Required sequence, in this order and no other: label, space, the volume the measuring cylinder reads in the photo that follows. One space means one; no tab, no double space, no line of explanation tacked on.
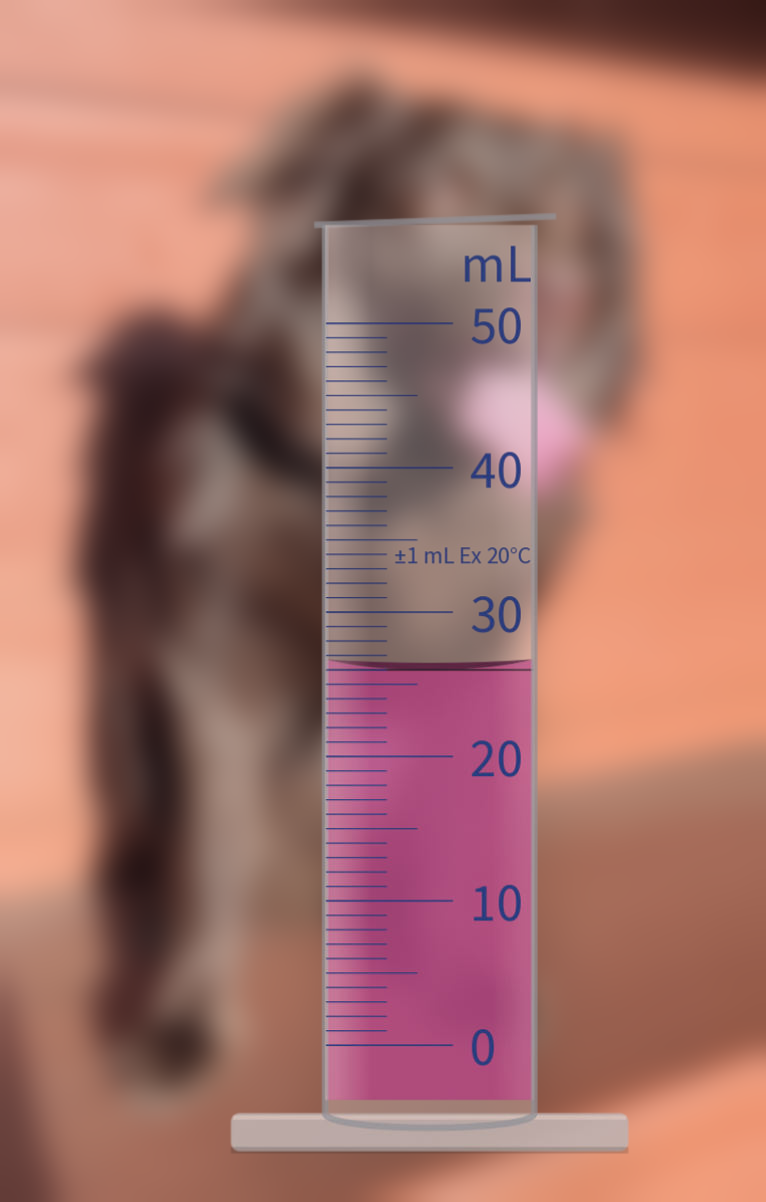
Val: 26 mL
